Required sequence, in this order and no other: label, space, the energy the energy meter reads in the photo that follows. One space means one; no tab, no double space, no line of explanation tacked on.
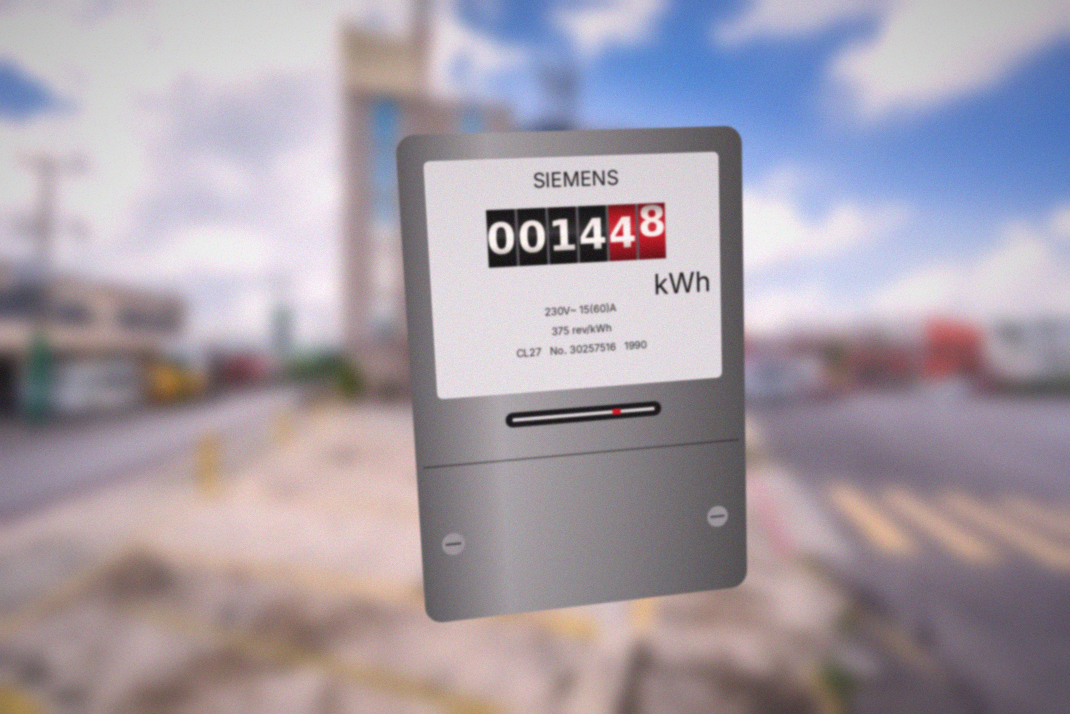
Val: 14.48 kWh
